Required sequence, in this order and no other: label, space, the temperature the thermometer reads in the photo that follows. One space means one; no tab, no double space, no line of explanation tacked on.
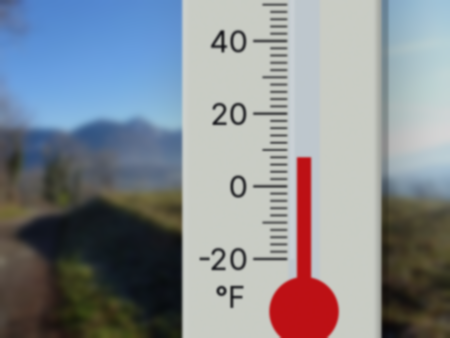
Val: 8 °F
